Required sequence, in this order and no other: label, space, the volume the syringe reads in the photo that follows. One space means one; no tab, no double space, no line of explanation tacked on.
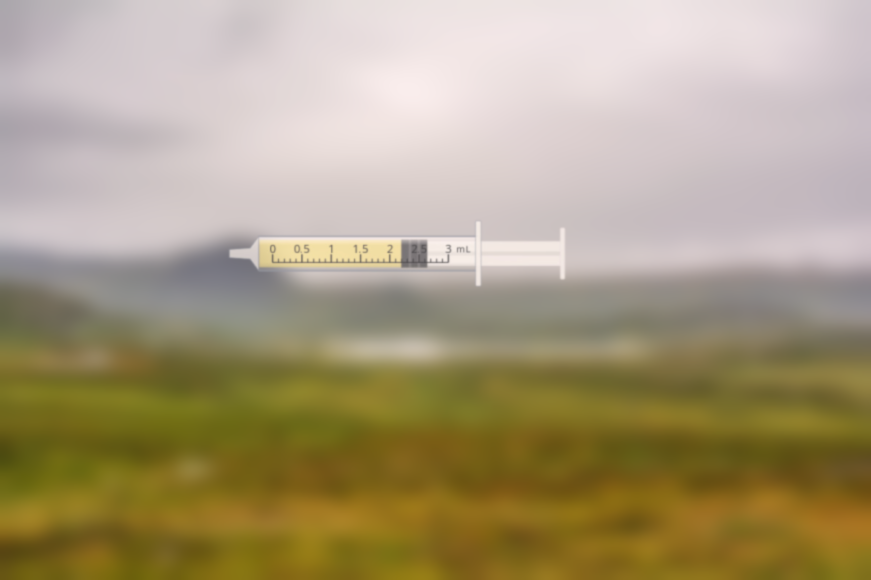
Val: 2.2 mL
